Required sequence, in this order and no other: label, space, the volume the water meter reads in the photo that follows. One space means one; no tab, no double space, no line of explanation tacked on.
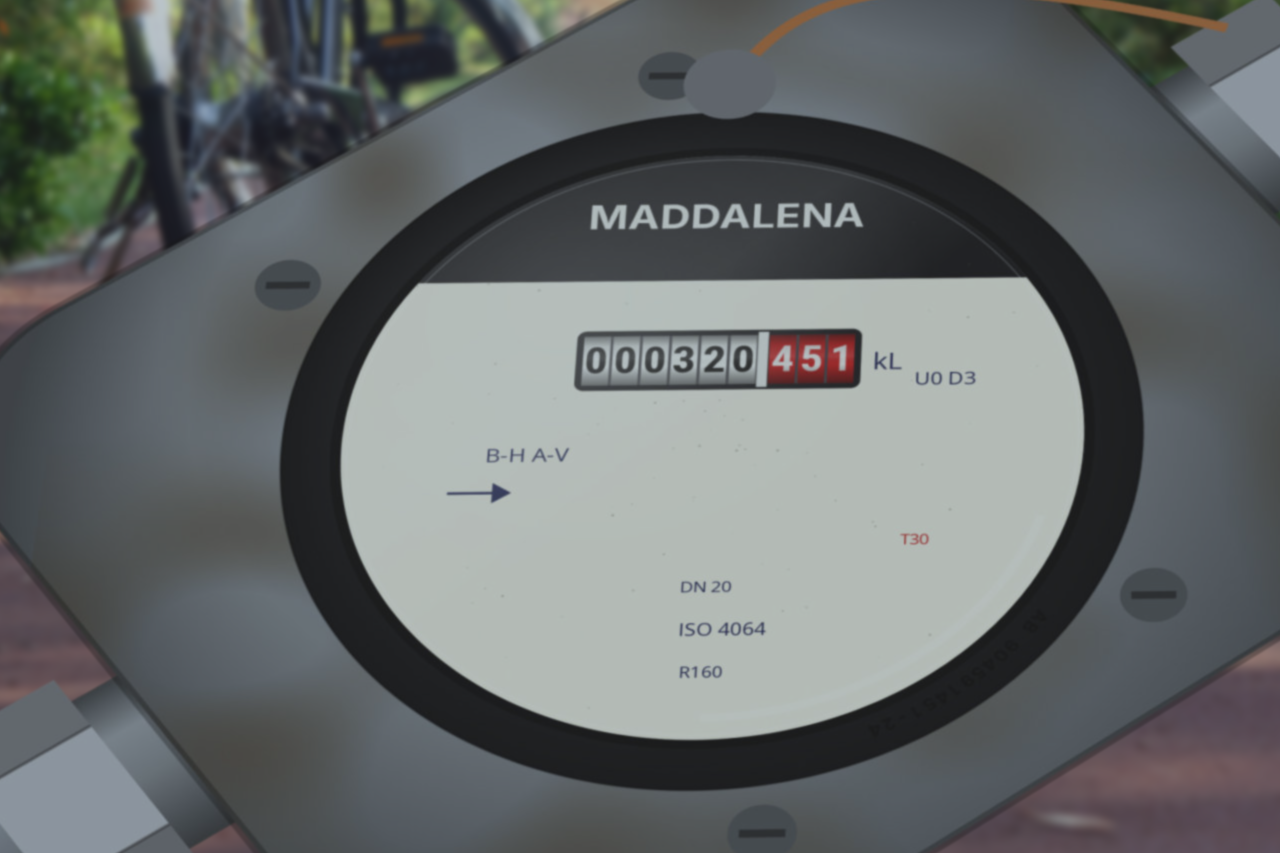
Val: 320.451 kL
